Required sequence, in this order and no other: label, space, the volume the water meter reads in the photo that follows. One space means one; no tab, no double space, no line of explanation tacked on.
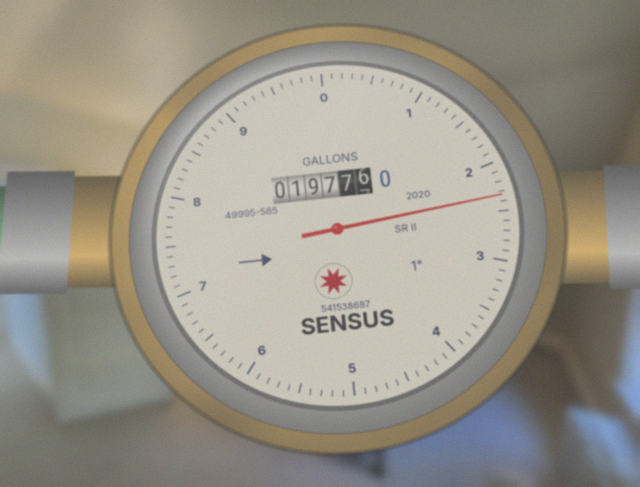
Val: 197762.3 gal
